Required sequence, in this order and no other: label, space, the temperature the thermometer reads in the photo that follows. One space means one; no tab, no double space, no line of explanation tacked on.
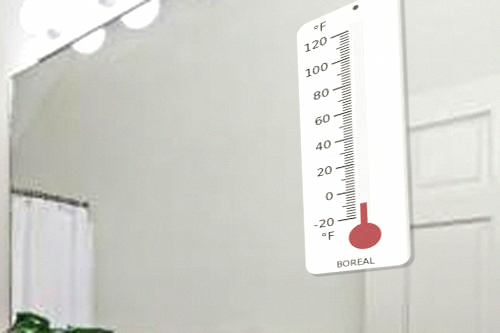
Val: -10 °F
